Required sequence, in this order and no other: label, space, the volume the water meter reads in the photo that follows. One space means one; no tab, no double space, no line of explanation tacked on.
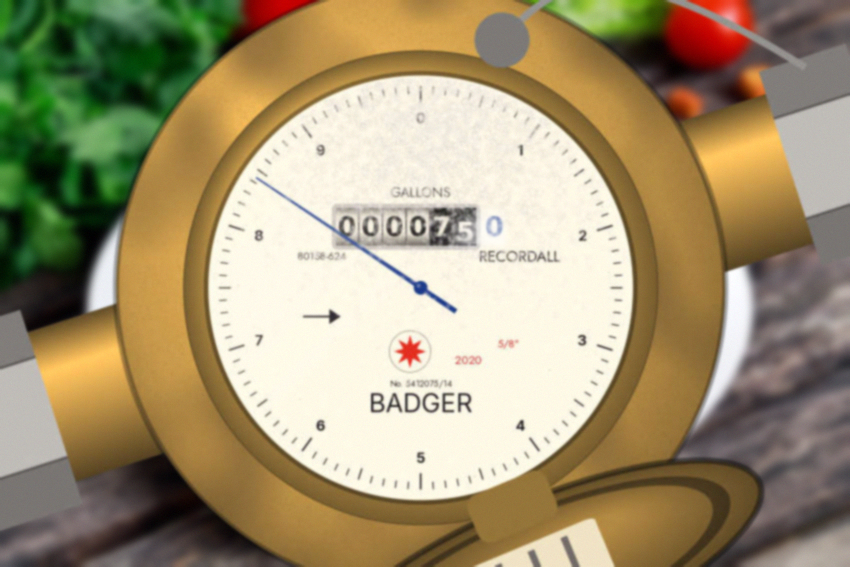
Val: 748.4 gal
